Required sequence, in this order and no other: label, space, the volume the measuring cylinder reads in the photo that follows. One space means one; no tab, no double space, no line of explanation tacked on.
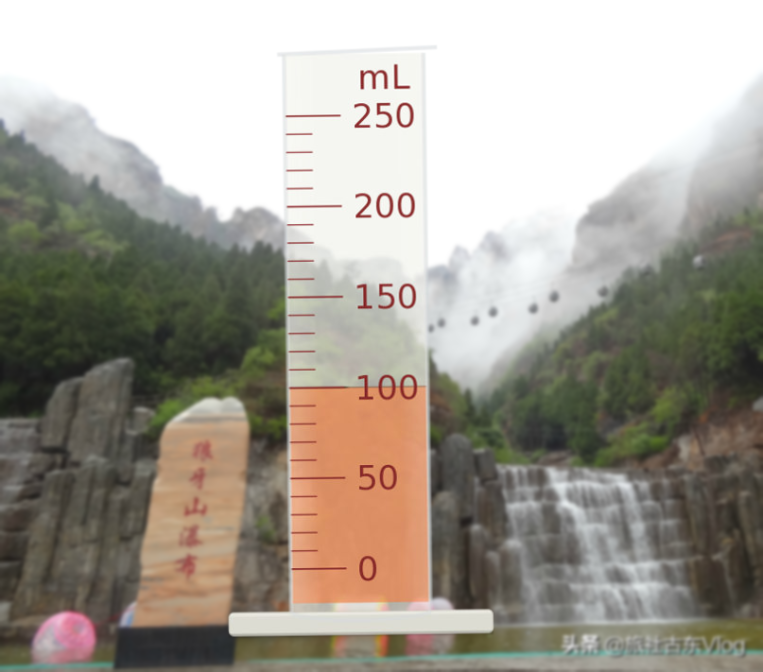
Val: 100 mL
